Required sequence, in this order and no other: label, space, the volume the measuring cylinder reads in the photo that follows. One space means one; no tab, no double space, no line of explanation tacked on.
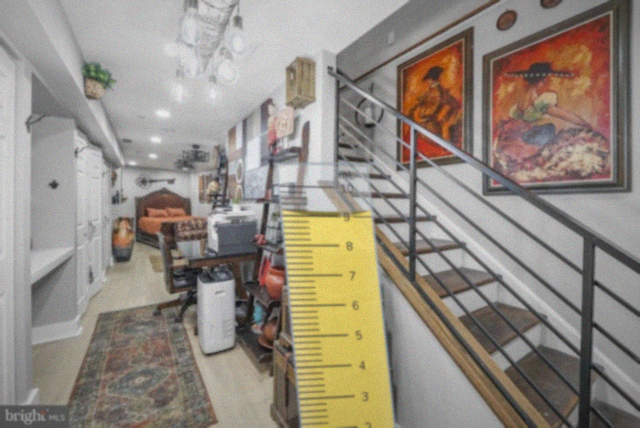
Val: 9 mL
